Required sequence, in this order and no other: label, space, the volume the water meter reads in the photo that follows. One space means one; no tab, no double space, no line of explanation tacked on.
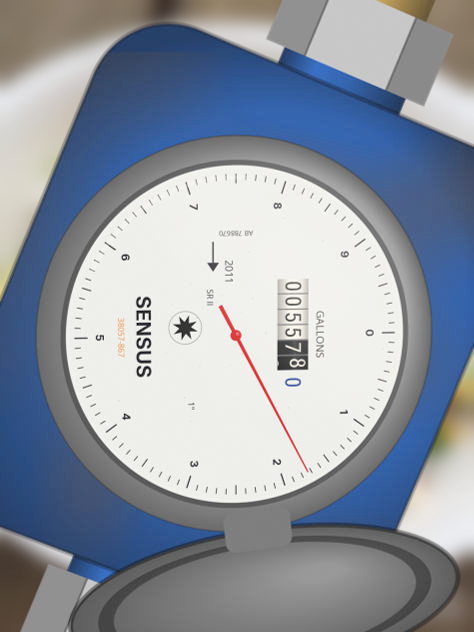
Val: 55781.7 gal
